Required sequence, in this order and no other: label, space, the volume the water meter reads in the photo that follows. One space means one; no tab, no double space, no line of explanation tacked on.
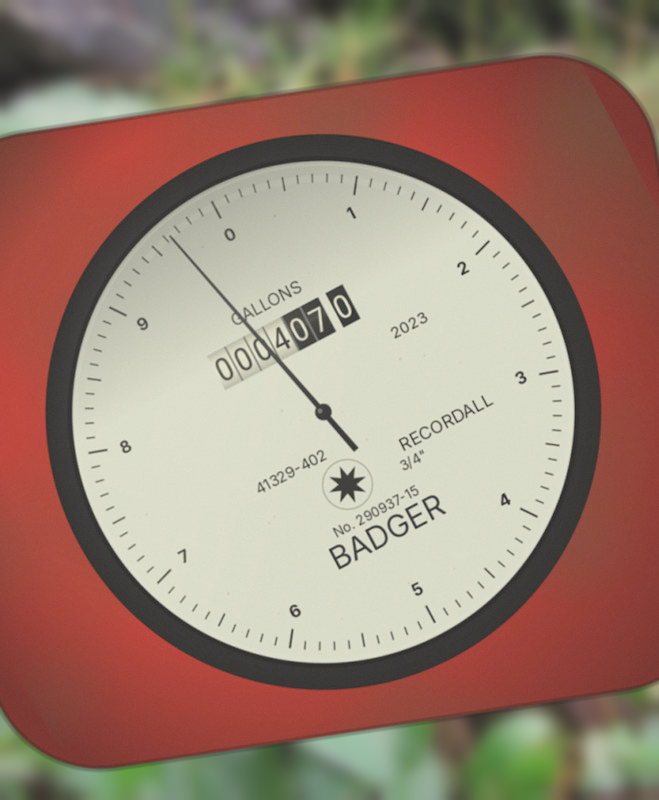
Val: 4069.6 gal
